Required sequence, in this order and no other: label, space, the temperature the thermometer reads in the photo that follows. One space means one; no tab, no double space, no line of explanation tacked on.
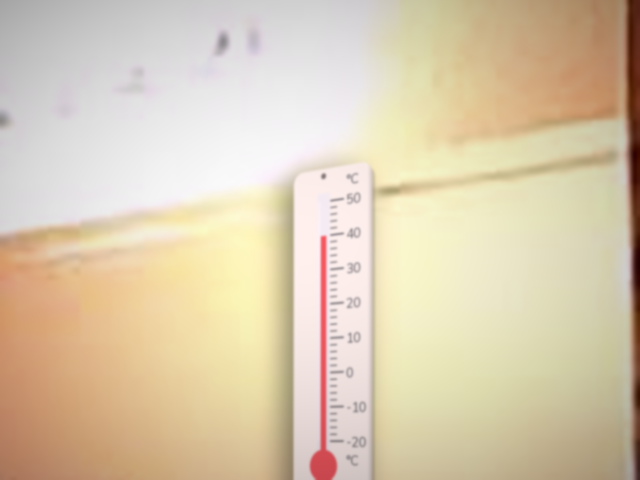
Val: 40 °C
